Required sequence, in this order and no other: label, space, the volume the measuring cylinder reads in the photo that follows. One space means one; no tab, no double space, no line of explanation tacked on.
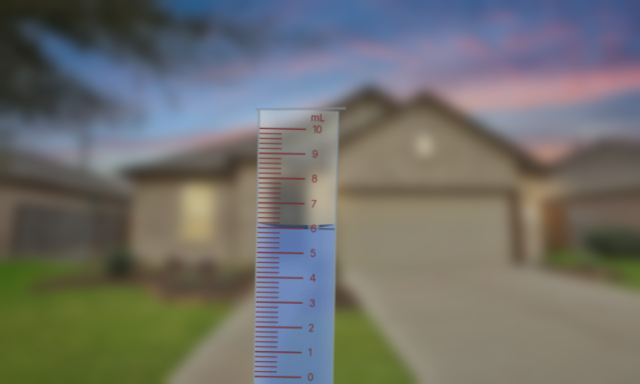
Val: 6 mL
